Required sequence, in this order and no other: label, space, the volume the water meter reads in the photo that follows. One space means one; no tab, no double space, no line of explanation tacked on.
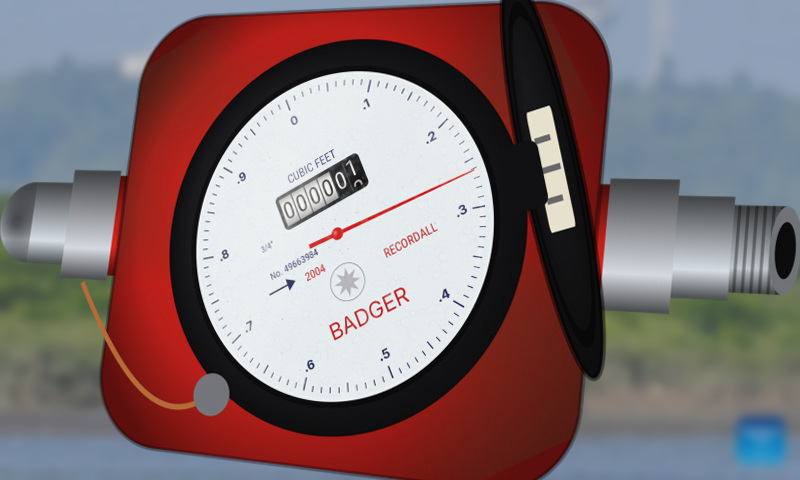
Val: 1.26 ft³
